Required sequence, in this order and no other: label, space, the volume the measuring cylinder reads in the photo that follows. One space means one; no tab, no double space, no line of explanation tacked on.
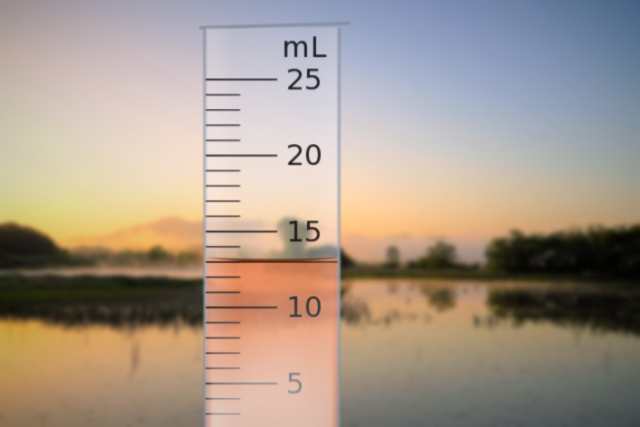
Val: 13 mL
